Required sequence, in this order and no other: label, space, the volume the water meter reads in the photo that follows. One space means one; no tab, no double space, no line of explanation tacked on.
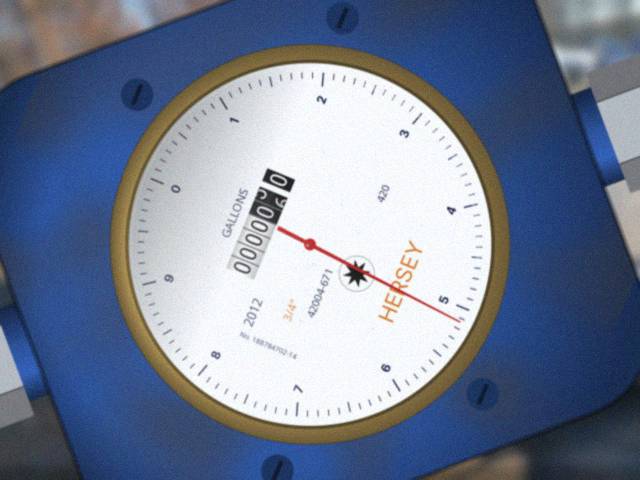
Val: 55.1 gal
